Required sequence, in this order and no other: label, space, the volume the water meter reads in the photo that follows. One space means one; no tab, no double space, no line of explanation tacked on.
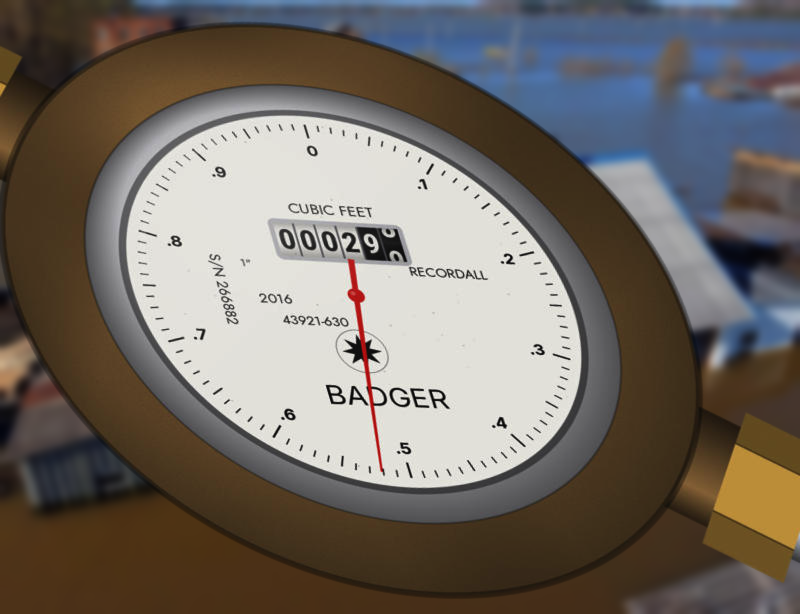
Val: 298.52 ft³
